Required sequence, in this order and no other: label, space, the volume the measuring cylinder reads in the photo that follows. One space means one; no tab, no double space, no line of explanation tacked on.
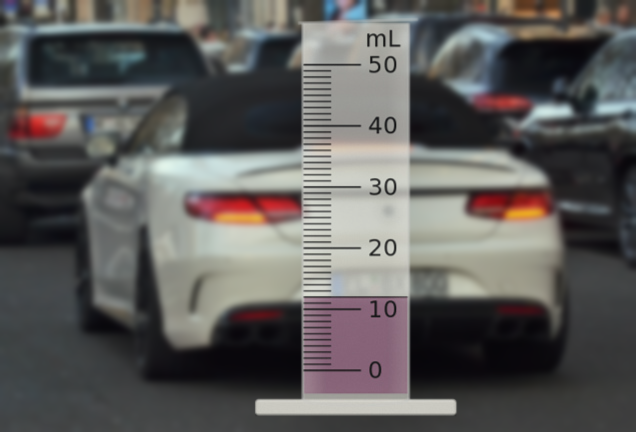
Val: 12 mL
